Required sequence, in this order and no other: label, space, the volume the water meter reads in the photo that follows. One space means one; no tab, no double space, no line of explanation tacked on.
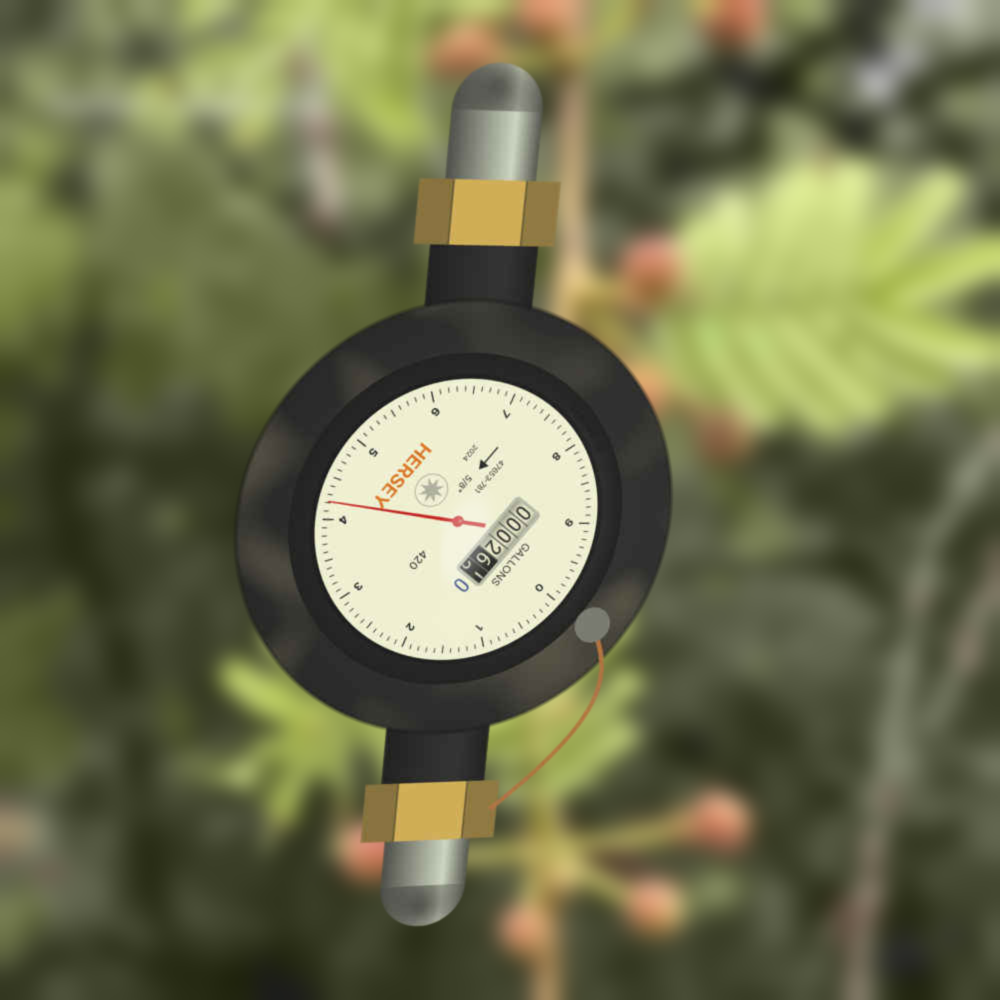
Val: 2614.2 gal
